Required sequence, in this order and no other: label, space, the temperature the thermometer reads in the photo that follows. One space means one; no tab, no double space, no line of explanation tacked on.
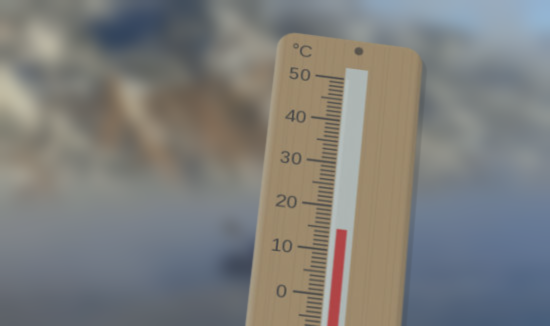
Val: 15 °C
